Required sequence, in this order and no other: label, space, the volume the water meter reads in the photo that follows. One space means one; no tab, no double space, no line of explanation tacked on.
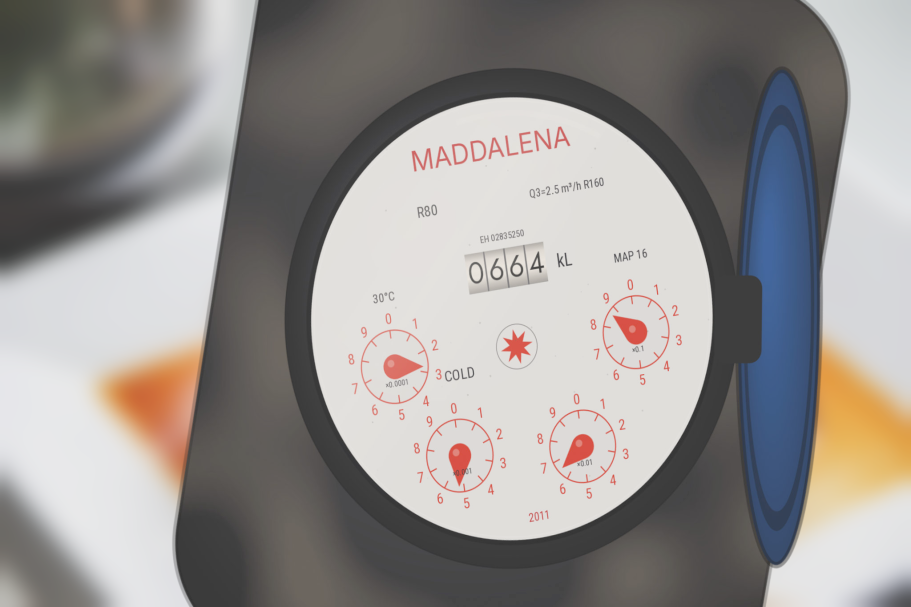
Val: 664.8652 kL
